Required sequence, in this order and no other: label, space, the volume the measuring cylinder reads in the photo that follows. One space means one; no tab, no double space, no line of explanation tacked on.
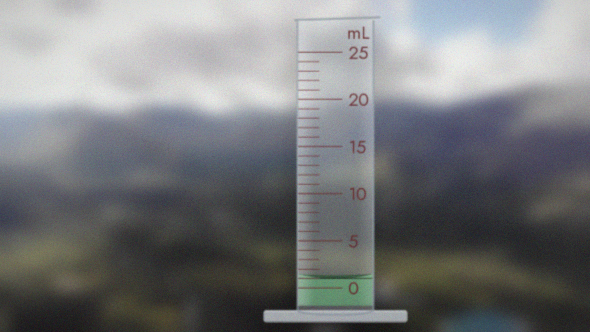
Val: 1 mL
